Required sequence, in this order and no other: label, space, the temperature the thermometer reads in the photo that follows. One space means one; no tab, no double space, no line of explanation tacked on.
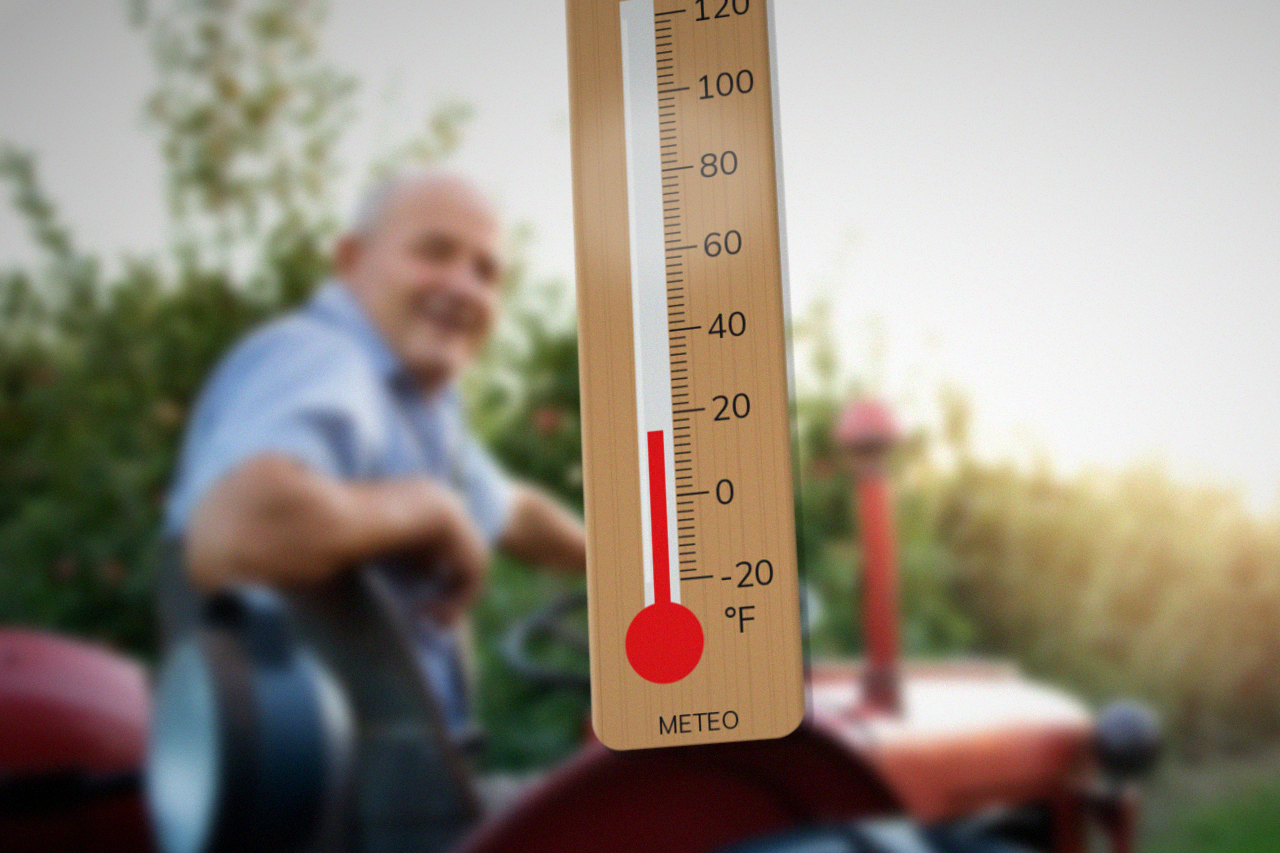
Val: 16 °F
